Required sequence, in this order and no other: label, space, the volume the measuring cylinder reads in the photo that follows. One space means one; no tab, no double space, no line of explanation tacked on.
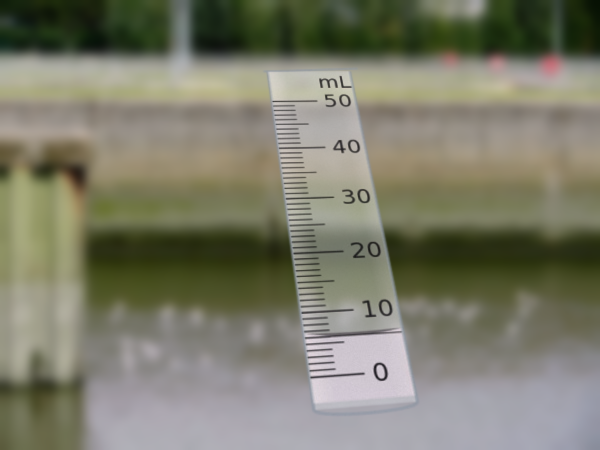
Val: 6 mL
